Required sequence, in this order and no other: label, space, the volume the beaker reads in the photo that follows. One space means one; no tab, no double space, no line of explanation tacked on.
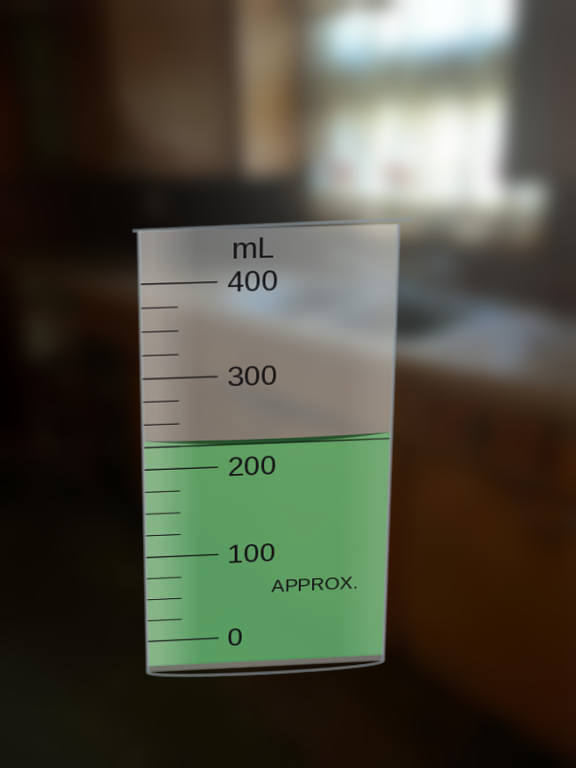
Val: 225 mL
